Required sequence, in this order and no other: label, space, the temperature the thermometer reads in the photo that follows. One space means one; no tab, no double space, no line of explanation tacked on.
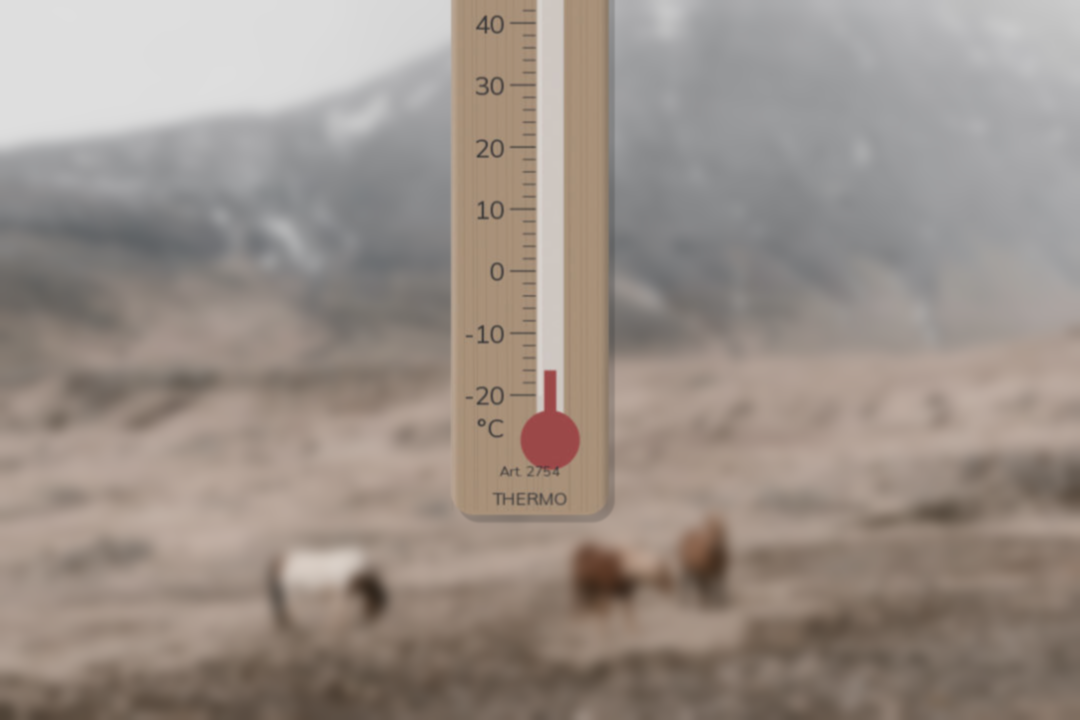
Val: -16 °C
